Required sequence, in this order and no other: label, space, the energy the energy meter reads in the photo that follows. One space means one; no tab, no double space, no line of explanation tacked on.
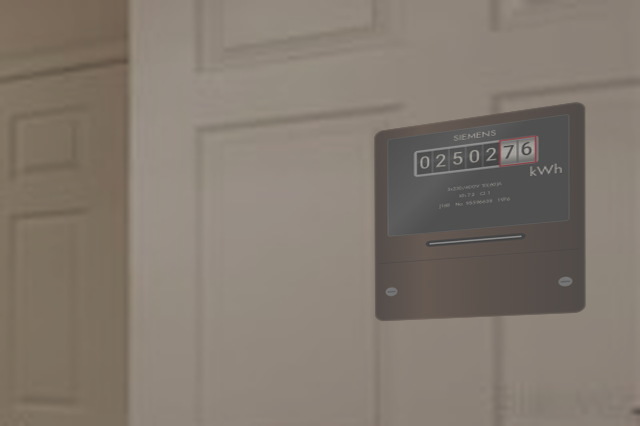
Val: 2502.76 kWh
